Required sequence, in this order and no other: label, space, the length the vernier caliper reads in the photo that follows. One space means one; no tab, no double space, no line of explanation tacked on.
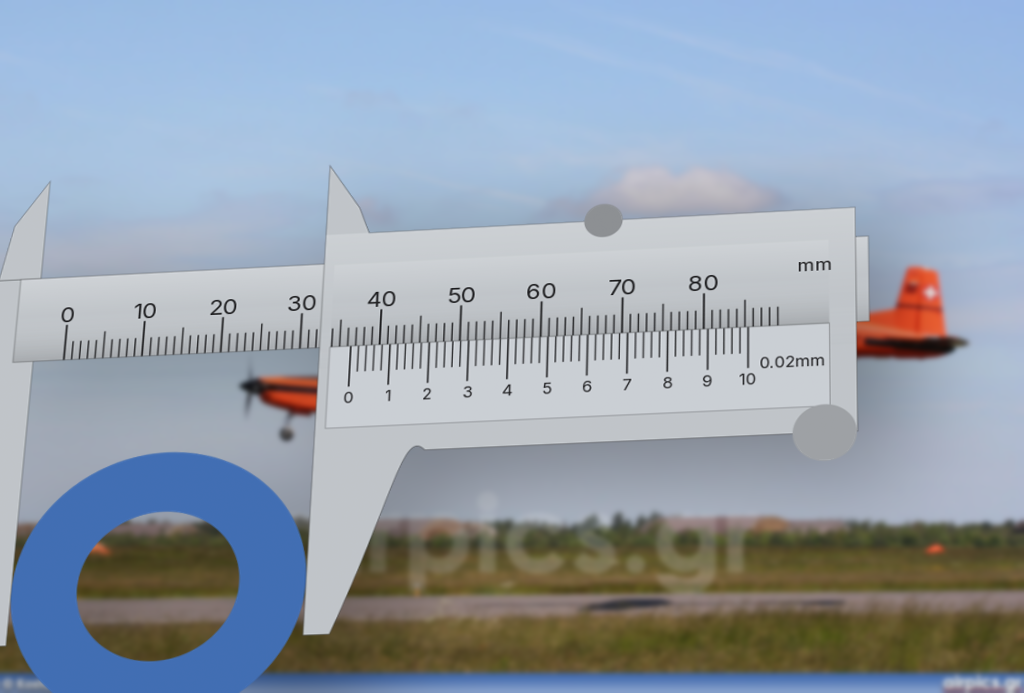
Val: 36.4 mm
